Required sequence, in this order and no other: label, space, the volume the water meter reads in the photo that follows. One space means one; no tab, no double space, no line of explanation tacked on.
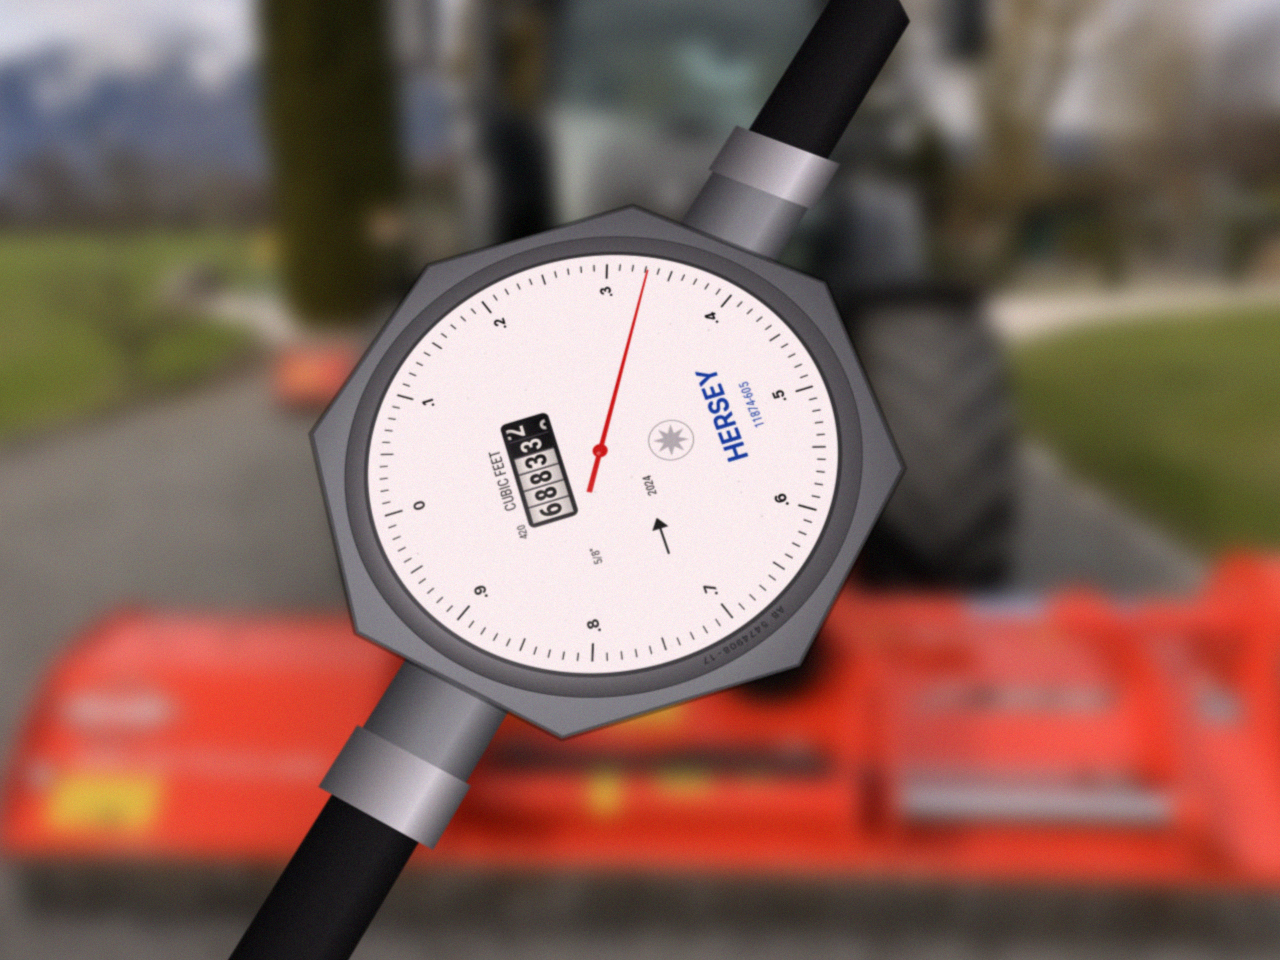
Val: 688332.33 ft³
